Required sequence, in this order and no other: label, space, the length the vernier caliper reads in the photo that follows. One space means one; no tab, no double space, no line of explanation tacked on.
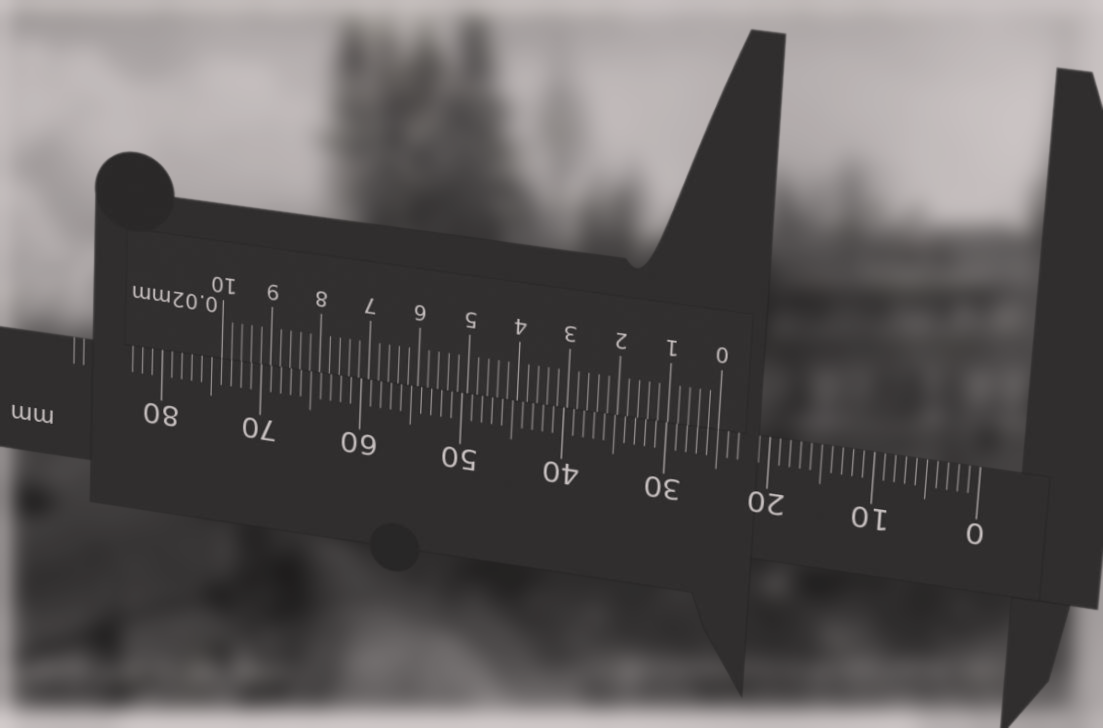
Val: 25.0 mm
